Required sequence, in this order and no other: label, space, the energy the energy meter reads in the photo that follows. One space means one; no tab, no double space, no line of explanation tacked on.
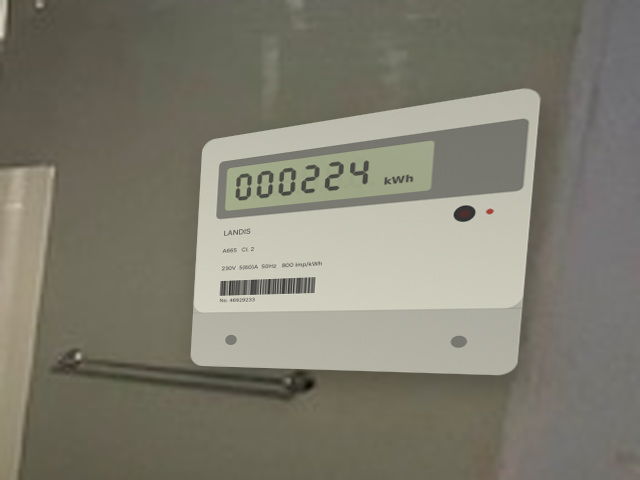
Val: 224 kWh
